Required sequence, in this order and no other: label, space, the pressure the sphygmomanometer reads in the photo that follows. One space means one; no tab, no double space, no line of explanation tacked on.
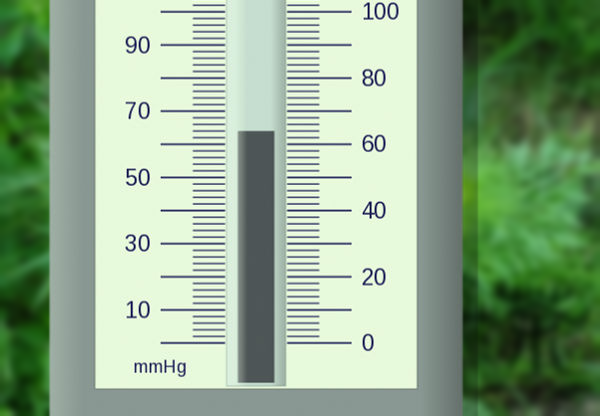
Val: 64 mmHg
